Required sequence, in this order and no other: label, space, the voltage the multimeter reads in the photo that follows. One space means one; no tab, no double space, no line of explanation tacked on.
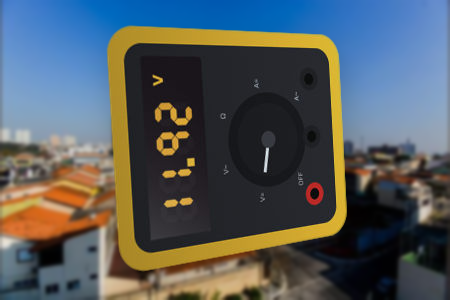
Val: 11.92 V
